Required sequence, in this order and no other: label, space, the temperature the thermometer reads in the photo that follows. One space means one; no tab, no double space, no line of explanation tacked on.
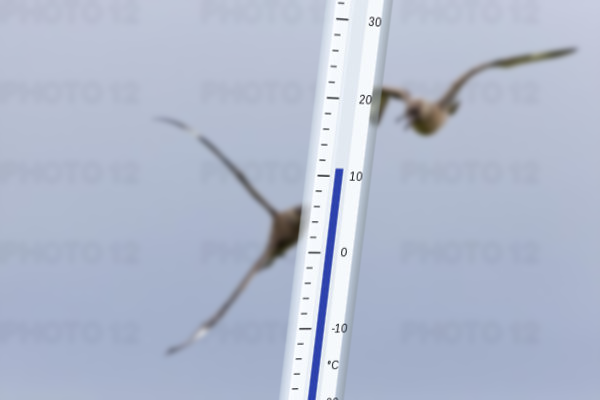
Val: 11 °C
